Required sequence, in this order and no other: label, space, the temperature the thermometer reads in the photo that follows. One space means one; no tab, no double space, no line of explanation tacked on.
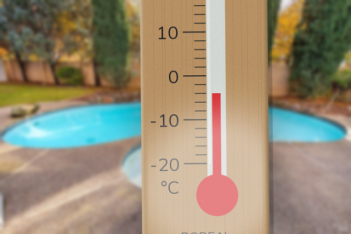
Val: -4 °C
